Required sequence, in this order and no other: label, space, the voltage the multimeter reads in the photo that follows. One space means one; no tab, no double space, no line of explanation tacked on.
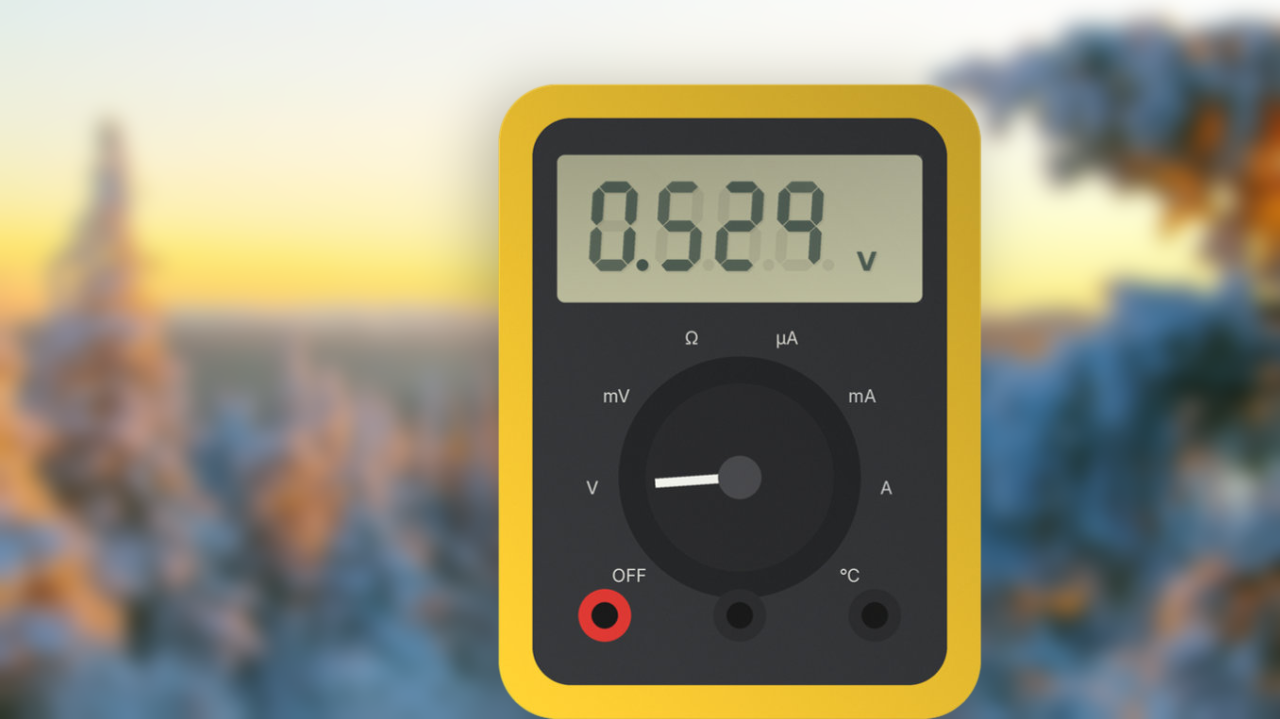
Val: 0.529 V
